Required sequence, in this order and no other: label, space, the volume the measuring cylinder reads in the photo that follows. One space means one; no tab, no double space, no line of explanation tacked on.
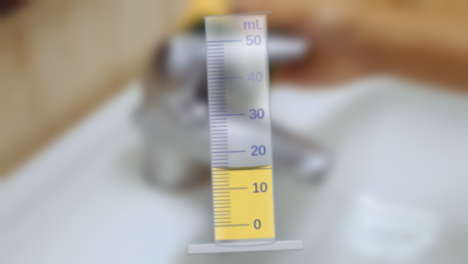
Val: 15 mL
